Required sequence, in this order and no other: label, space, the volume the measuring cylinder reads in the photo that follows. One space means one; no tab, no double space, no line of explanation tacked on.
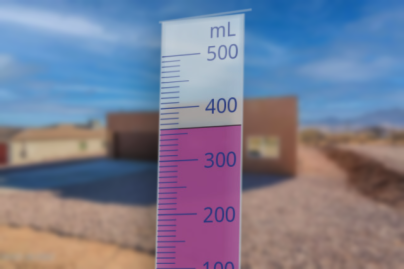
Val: 360 mL
